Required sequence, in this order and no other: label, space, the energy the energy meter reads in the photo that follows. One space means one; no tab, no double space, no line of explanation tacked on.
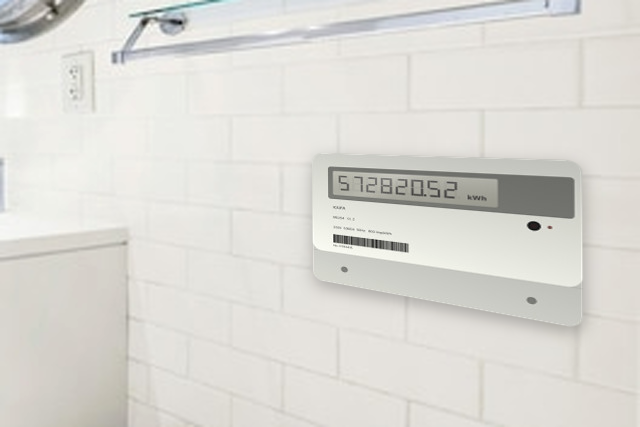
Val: 572820.52 kWh
